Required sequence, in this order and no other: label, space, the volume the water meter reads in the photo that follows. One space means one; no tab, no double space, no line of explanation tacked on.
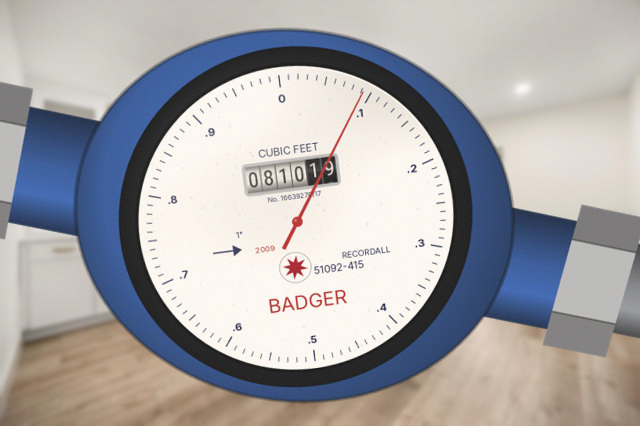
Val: 81019.09 ft³
